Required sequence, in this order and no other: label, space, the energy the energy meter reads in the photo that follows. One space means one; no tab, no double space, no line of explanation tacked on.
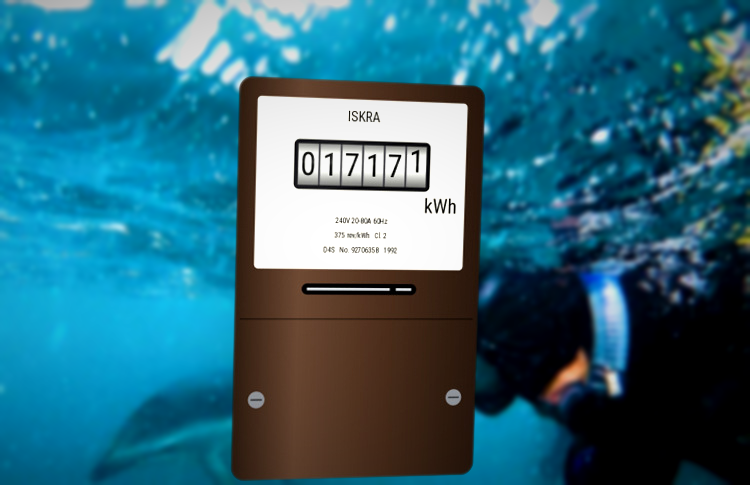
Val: 17171 kWh
